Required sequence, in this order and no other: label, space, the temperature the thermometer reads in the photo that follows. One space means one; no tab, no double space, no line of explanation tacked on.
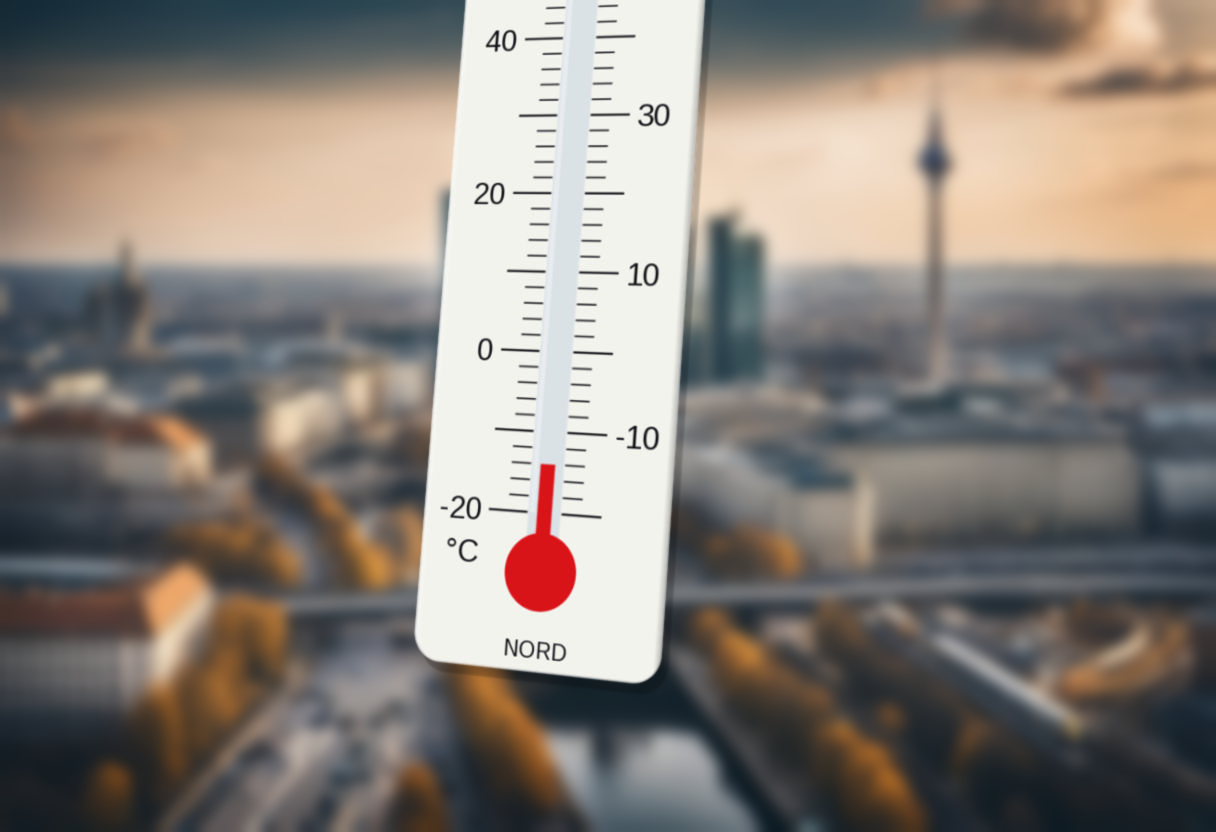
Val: -14 °C
